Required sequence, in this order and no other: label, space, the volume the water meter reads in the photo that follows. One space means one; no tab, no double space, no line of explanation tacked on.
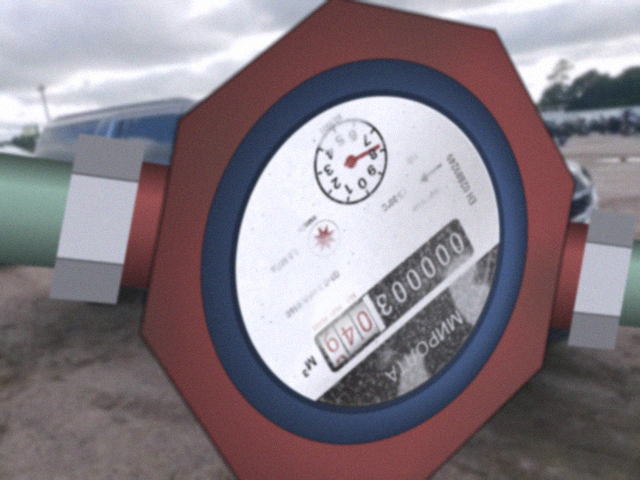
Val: 3.0487 m³
